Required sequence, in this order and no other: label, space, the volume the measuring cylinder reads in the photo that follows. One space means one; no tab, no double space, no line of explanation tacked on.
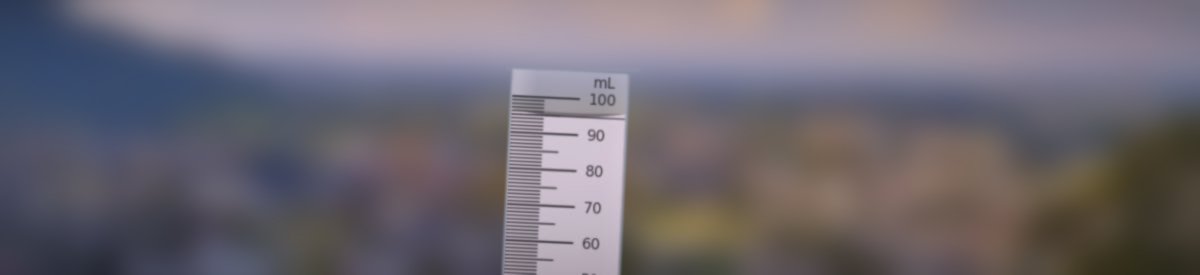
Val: 95 mL
